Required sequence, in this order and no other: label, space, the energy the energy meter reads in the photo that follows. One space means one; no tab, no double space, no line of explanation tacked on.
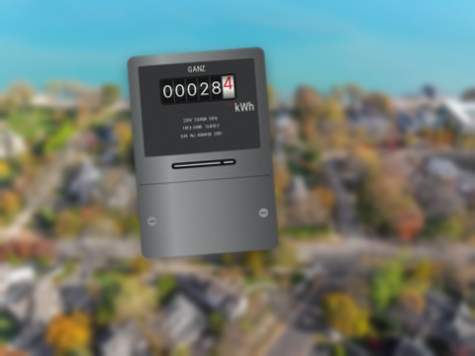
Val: 28.4 kWh
